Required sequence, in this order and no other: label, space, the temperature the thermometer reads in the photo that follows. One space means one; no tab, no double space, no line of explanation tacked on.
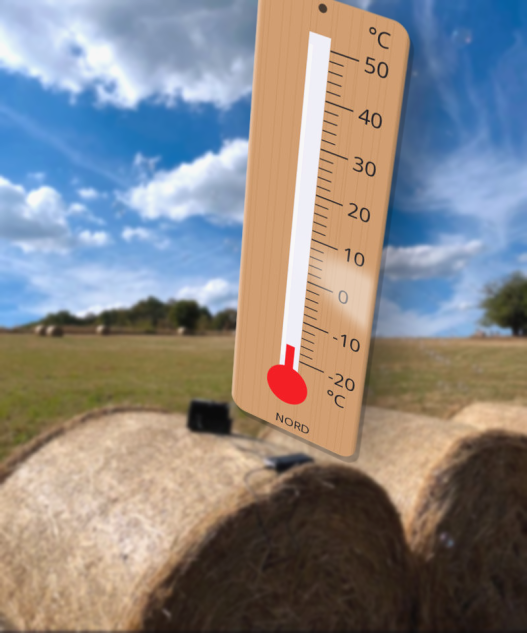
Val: -17 °C
